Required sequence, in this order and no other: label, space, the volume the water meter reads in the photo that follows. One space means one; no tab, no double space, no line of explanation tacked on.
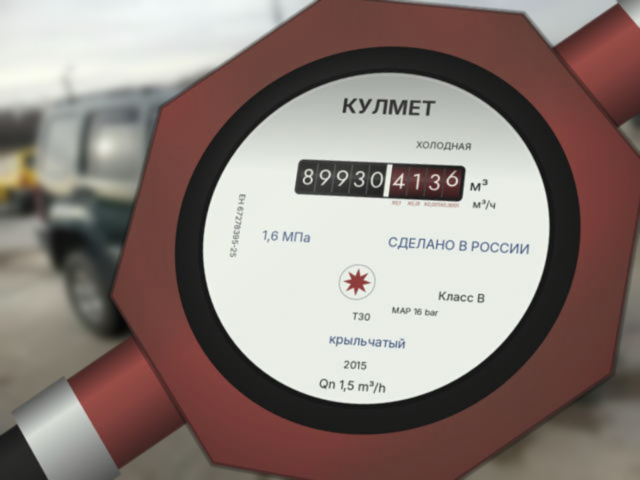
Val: 89930.4136 m³
